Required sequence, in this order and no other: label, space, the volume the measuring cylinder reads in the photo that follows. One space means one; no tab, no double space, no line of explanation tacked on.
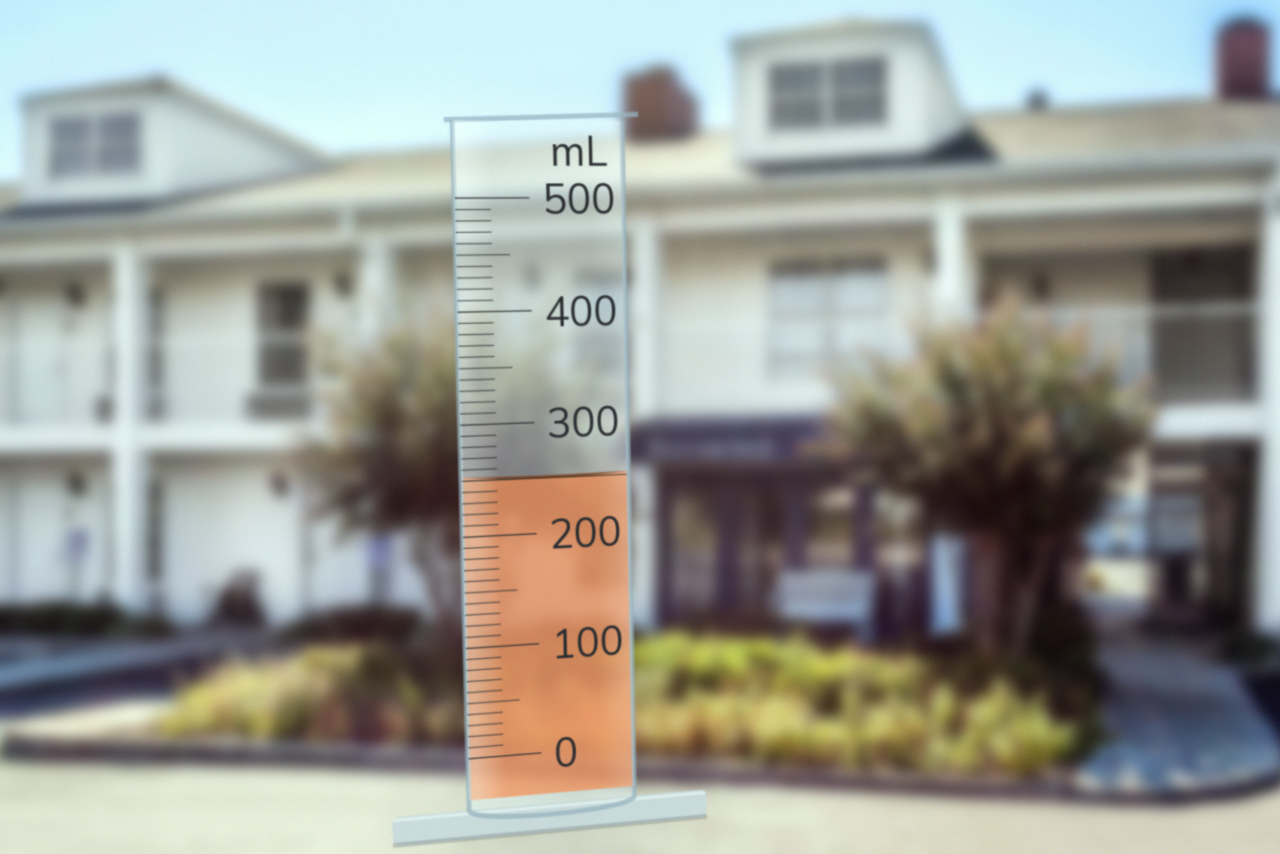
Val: 250 mL
